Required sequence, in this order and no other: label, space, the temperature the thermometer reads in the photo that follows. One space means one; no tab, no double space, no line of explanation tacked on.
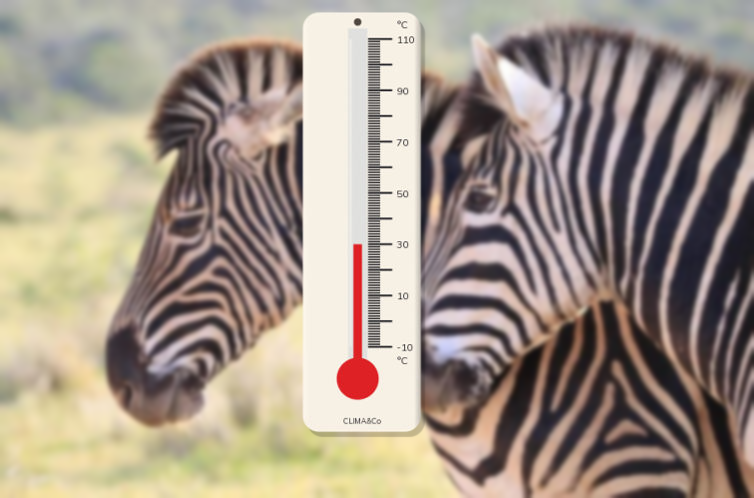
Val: 30 °C
